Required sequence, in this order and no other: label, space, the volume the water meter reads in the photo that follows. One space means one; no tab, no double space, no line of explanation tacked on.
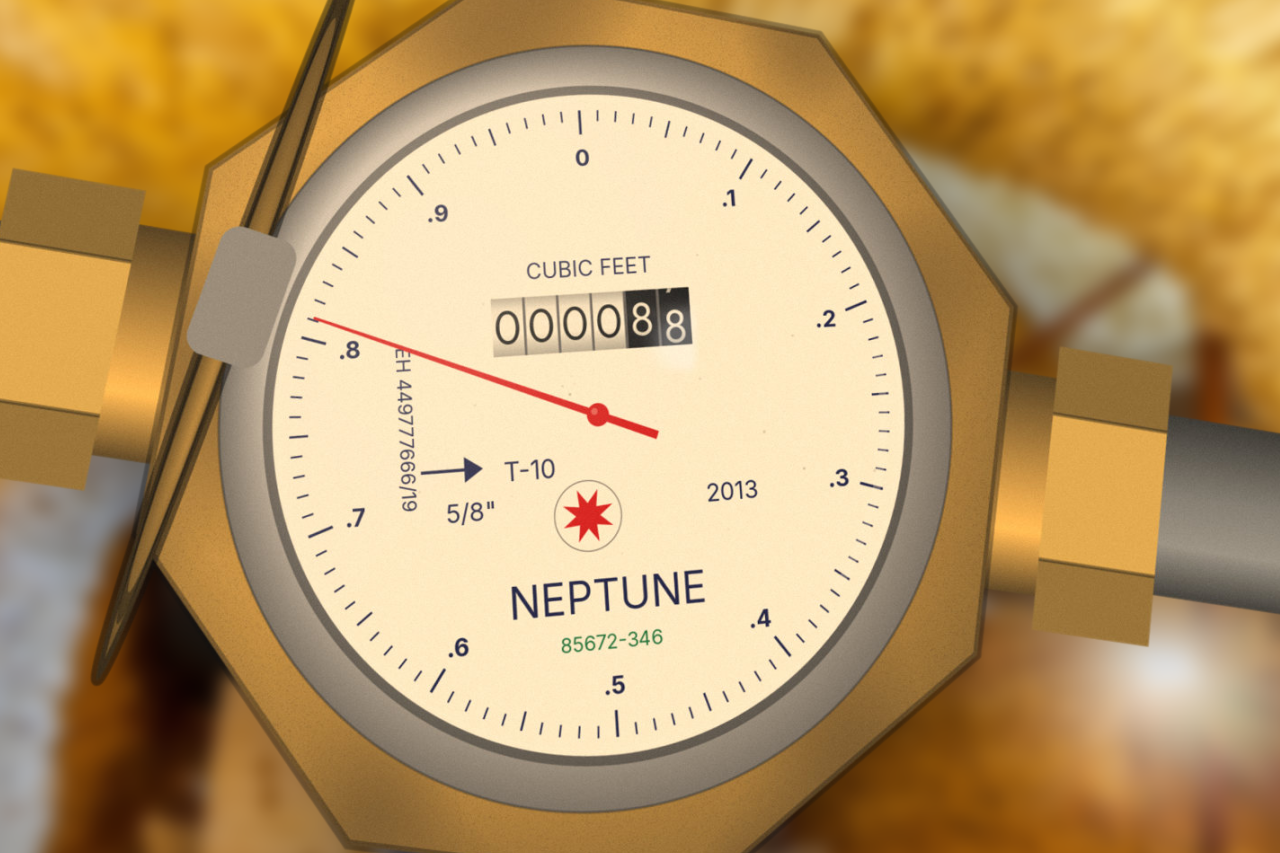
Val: 87.81 ft³
